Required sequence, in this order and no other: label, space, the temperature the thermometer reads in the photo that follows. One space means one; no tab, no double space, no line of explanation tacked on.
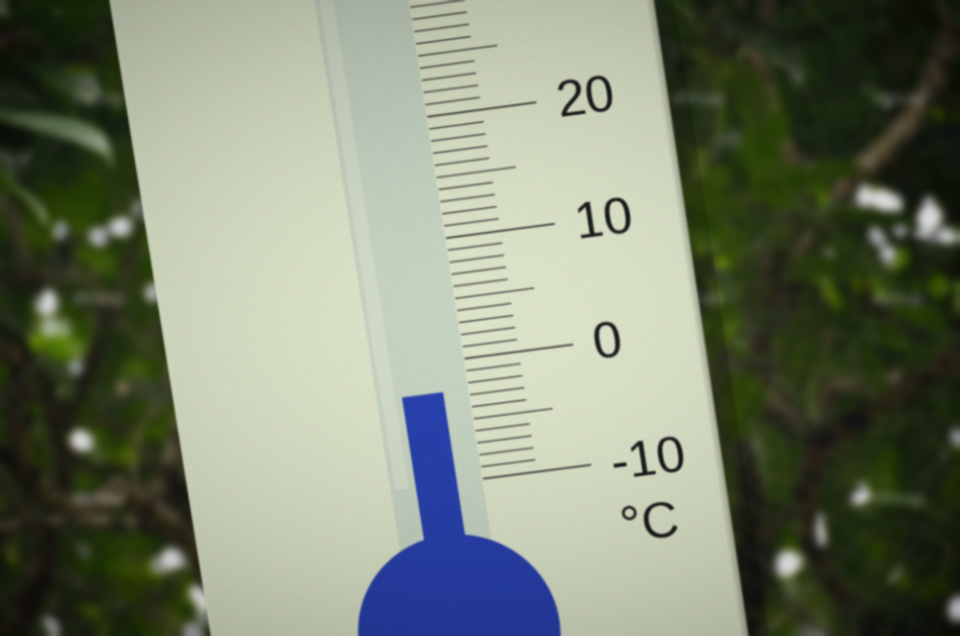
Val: -2.5 °C
